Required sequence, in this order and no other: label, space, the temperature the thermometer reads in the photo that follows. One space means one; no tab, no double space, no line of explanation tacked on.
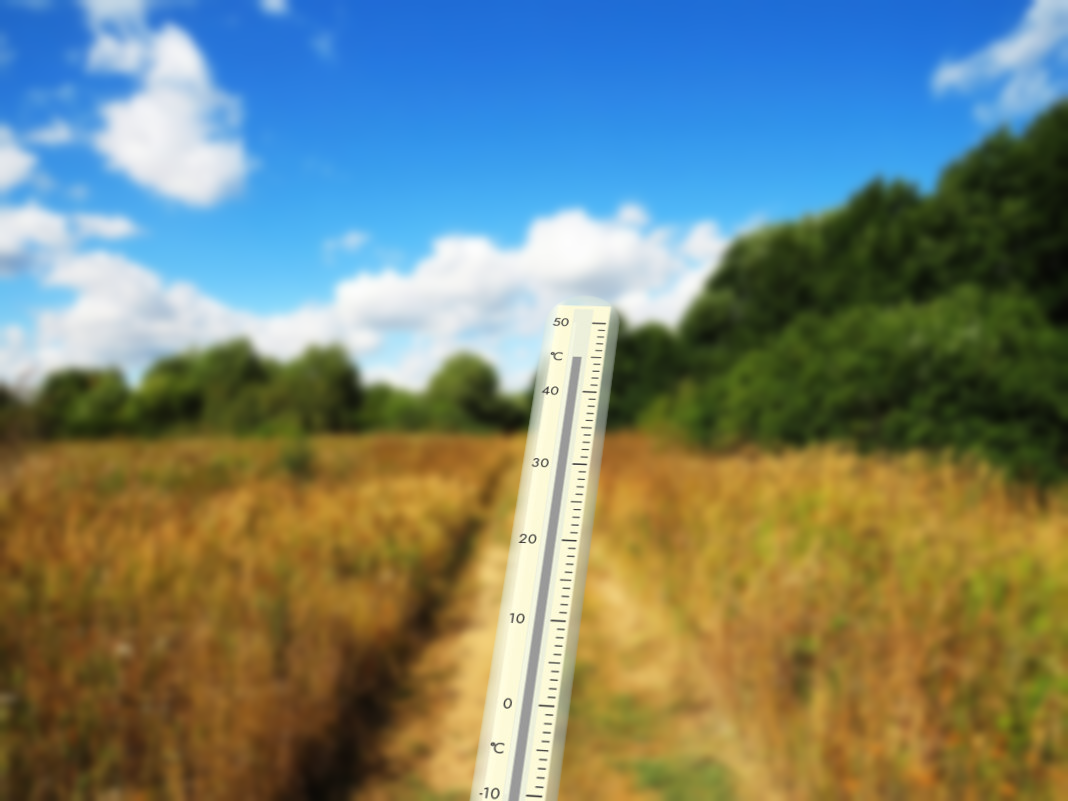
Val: 45 °C
